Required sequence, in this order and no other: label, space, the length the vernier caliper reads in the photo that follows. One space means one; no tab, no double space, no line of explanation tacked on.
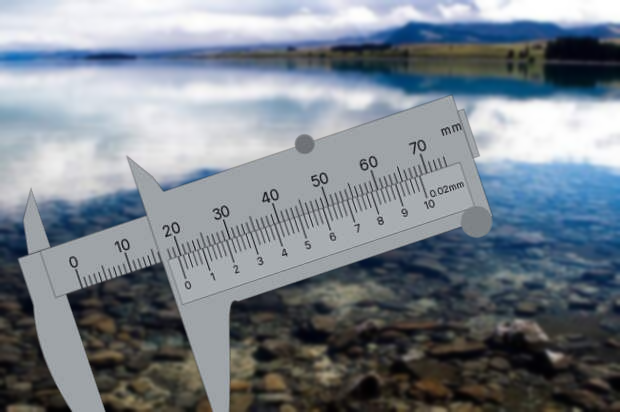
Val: 19.5 mm
